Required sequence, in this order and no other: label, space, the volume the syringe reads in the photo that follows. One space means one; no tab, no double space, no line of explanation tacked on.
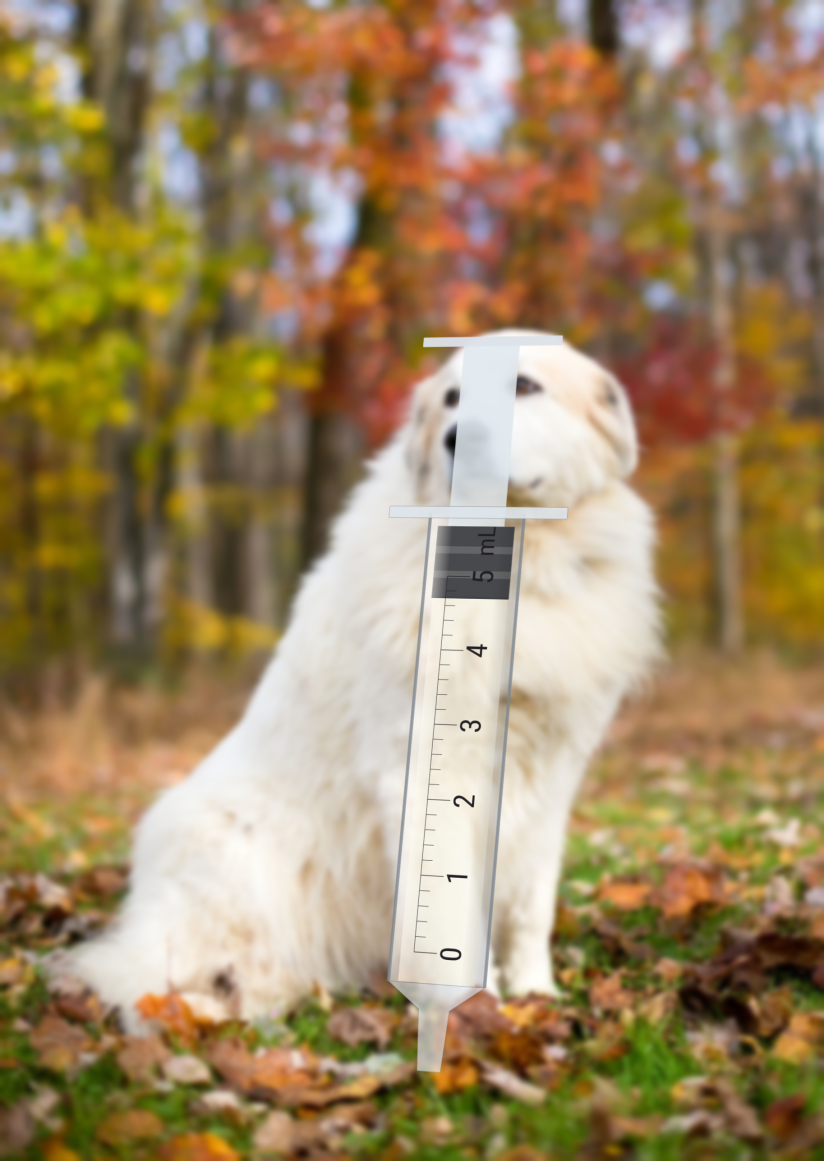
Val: 4.7 mL
